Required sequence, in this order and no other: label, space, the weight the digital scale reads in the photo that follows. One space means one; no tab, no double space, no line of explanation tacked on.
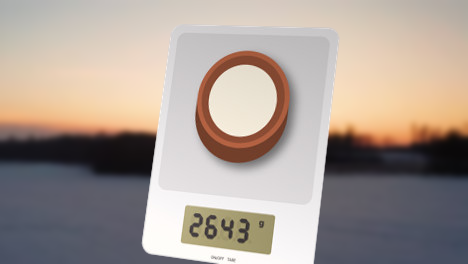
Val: 2643 g
